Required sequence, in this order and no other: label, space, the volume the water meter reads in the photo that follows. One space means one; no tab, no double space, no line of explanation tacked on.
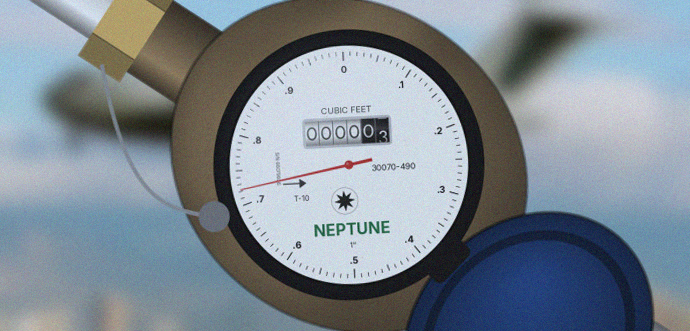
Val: 2.72 ft³
